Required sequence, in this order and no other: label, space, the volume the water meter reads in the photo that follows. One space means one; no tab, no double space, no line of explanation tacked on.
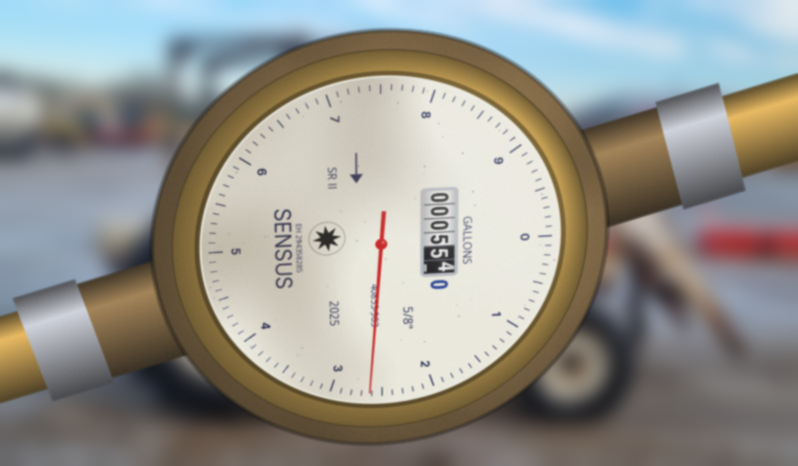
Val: 5542.6 gal
